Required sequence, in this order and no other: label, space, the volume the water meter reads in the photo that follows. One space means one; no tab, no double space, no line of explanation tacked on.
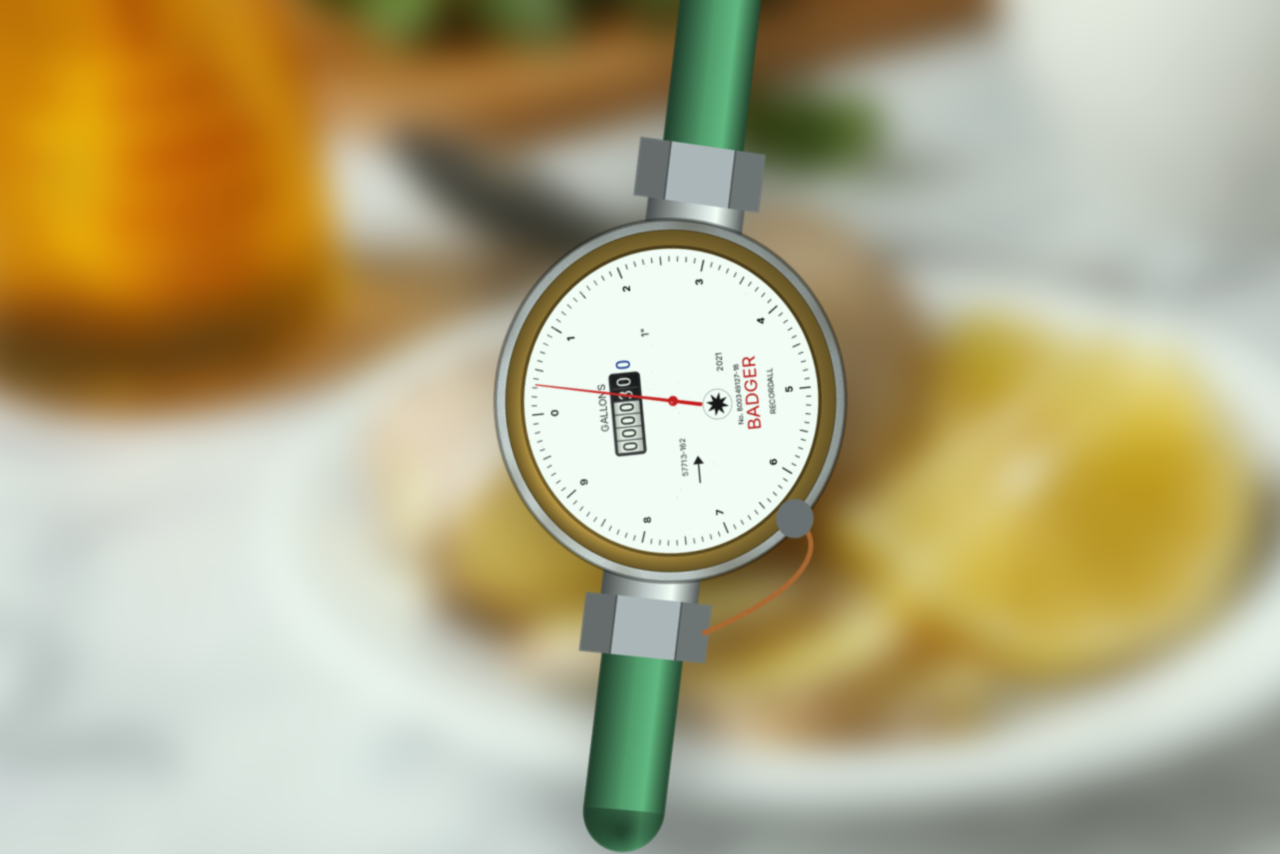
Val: 300.3 gal
